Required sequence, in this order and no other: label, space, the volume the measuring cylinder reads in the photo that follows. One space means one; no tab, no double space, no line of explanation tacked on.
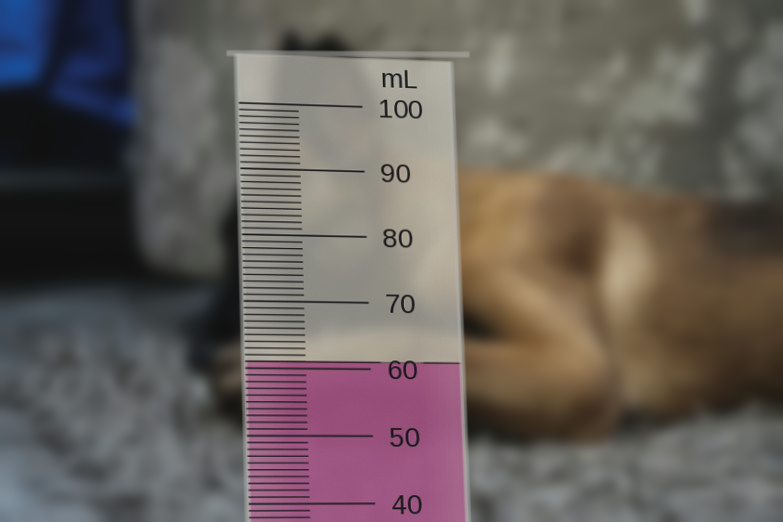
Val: 61 mL
